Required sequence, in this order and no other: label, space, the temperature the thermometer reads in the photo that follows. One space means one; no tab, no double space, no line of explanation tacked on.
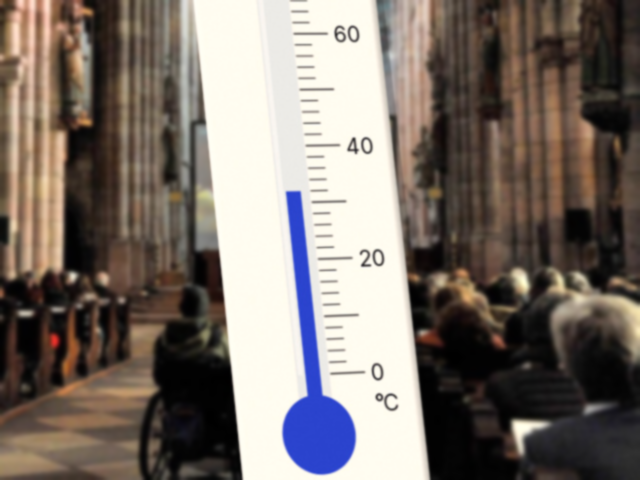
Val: 32 °C
